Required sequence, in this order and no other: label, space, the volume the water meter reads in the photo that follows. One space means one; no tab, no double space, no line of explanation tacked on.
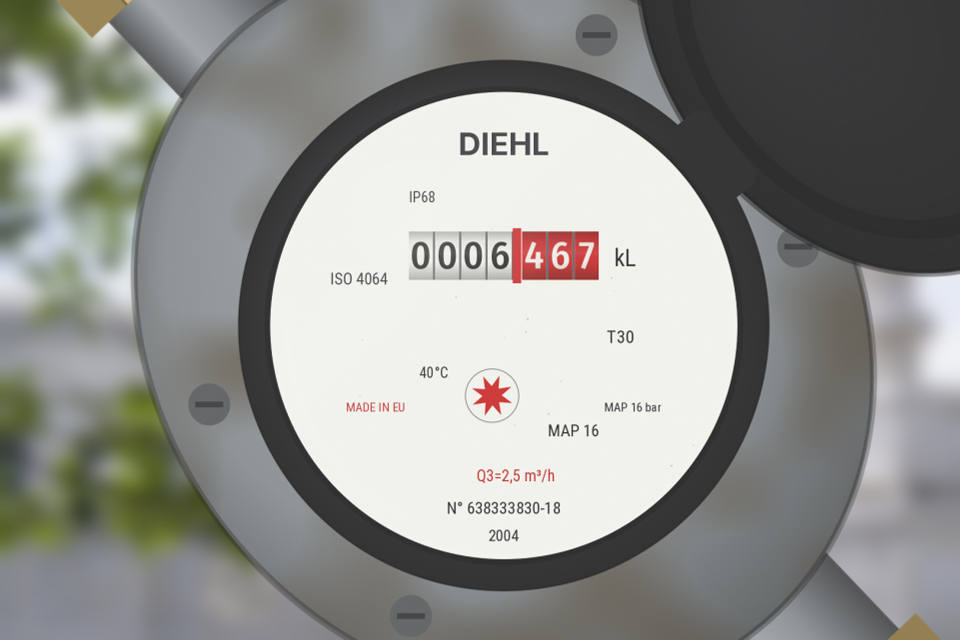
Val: 6.467 kL
